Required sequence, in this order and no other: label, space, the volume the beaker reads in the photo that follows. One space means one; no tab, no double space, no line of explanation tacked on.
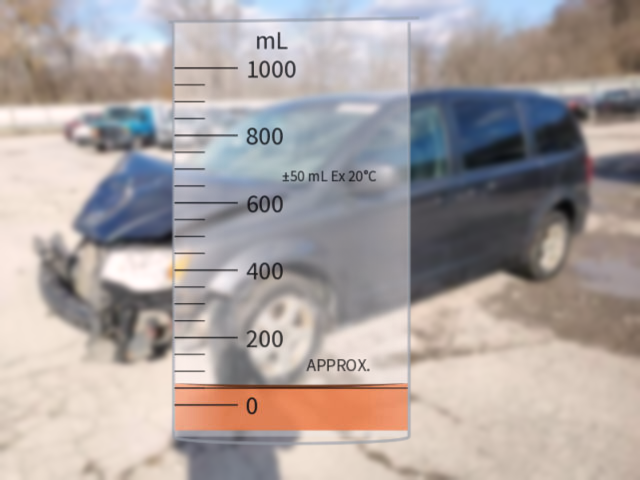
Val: 50 mL
